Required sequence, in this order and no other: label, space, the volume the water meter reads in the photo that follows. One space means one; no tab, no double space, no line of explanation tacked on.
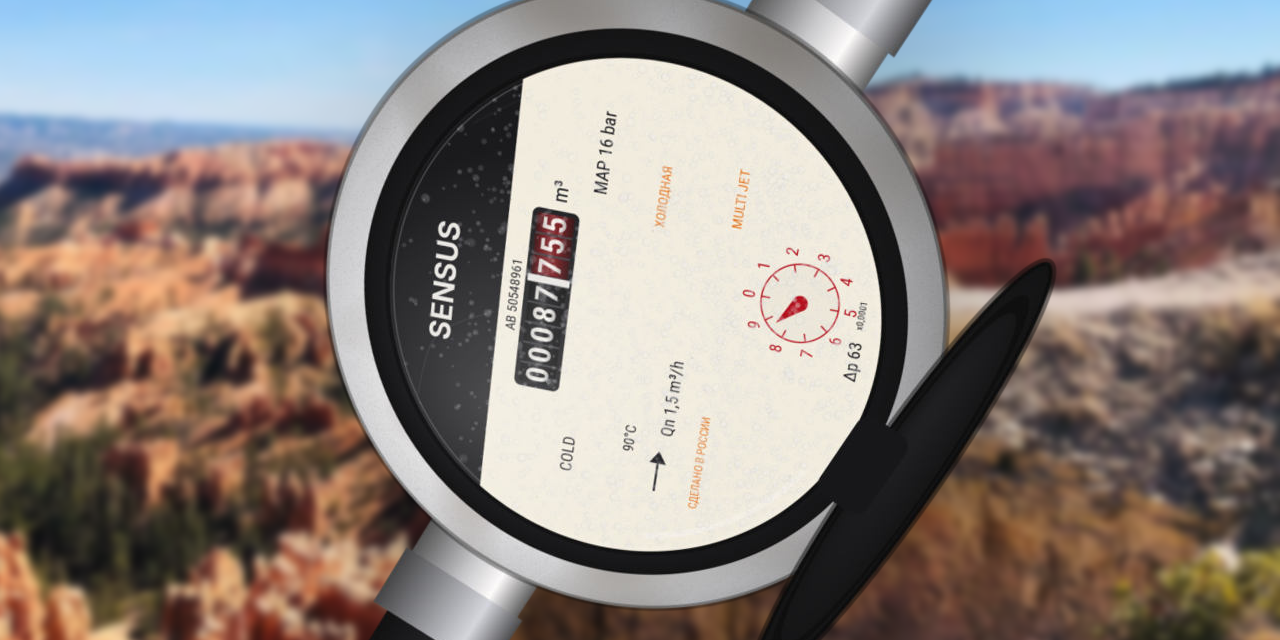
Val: 87.7558 m³
